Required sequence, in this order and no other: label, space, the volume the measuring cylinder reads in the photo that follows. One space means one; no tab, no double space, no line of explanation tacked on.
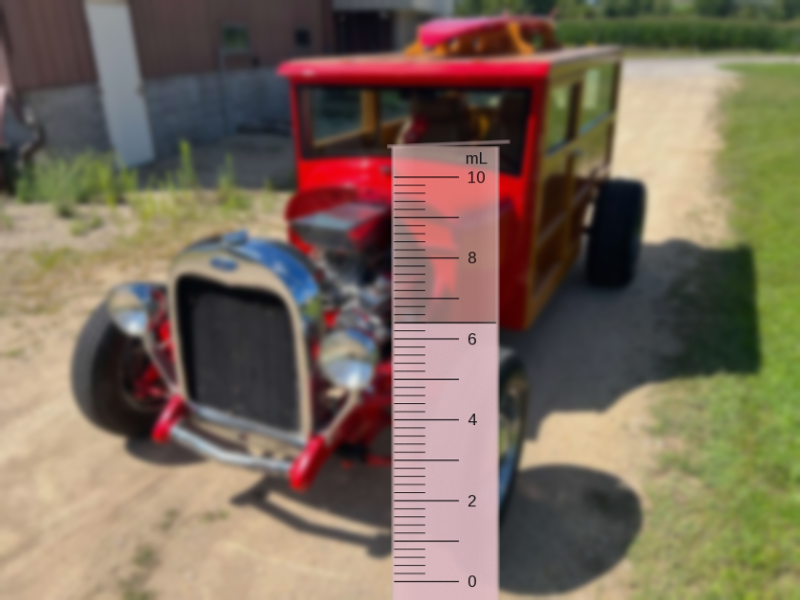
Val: 6.4 mL
